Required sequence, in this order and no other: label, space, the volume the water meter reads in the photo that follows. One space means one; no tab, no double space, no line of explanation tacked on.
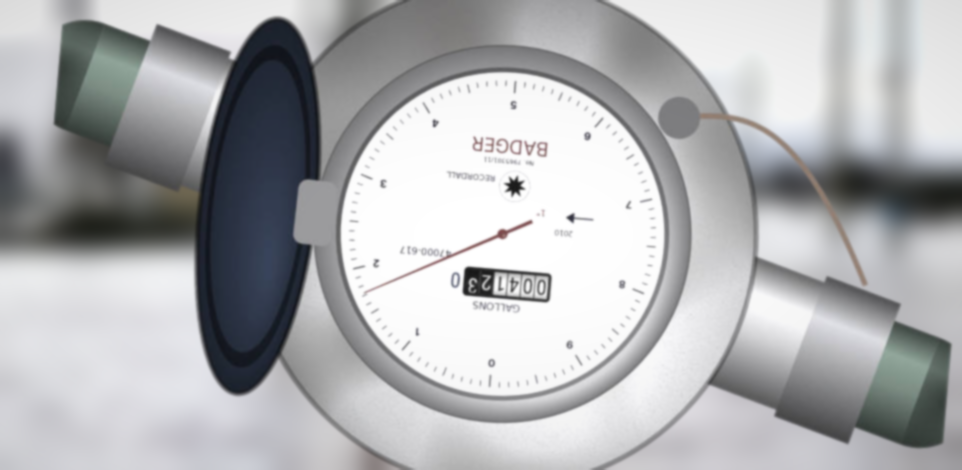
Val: 41231.7 gal
